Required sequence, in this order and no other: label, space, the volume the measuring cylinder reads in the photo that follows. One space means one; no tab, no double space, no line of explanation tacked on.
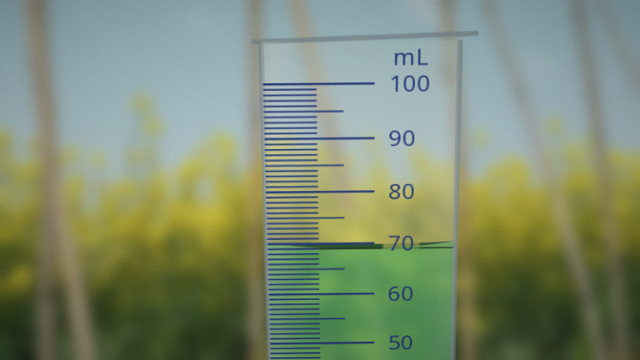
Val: 69 mL
